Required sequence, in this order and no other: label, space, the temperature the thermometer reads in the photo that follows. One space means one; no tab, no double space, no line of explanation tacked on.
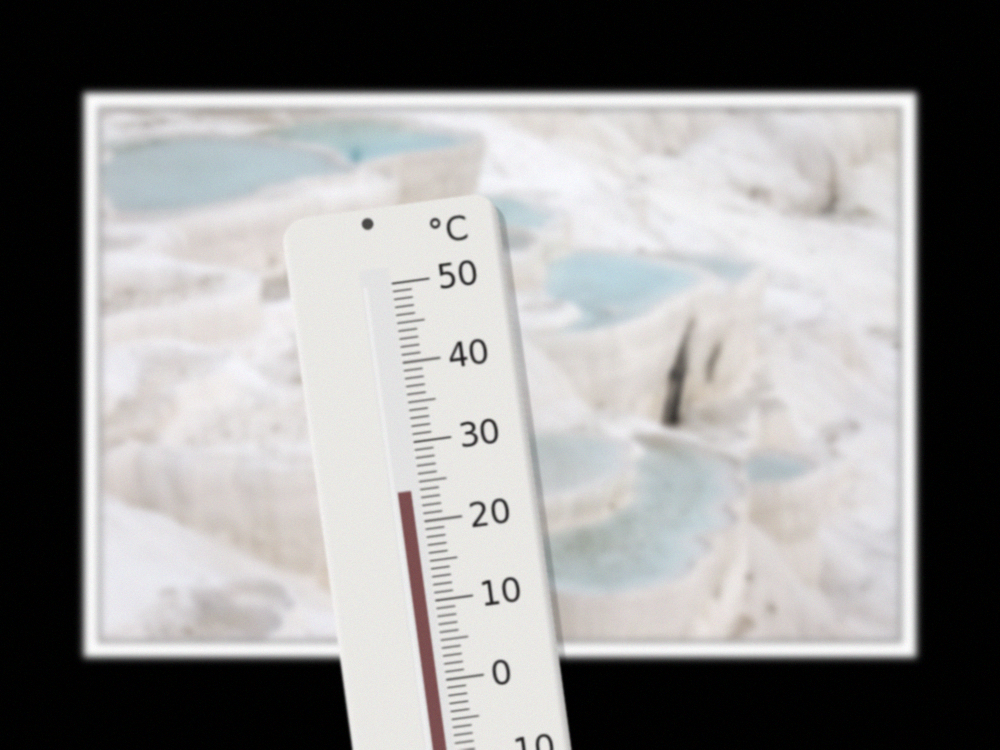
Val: 24 °C
